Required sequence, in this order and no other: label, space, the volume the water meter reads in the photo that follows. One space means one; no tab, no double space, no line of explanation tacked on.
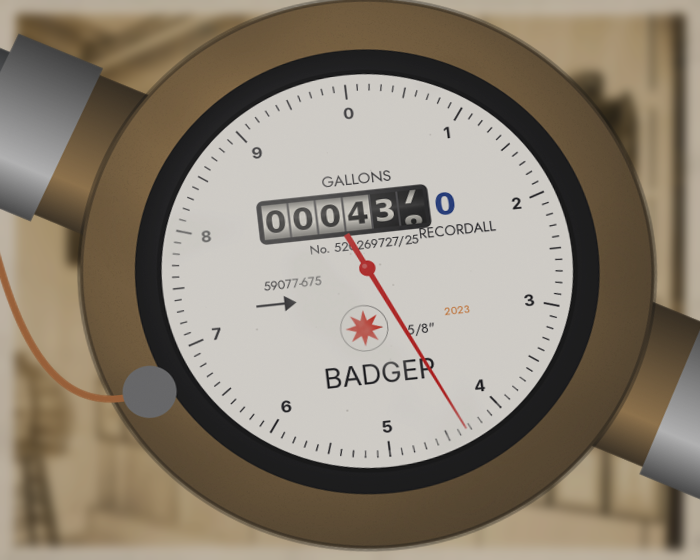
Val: 4374.3 gal
